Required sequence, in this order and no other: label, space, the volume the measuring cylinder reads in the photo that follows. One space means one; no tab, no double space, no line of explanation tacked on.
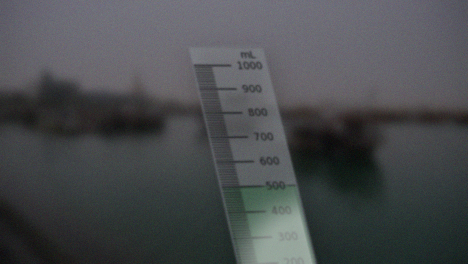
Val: 500 mL
